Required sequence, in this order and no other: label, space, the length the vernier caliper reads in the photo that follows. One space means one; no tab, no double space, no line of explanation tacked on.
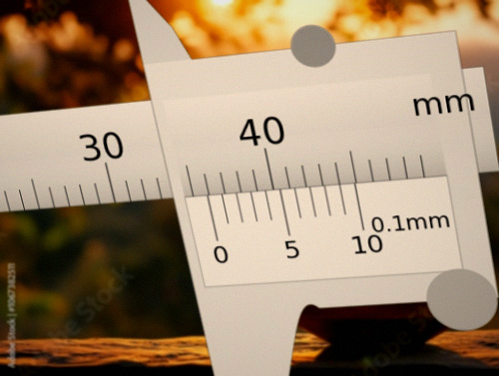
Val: 35.9 mm
